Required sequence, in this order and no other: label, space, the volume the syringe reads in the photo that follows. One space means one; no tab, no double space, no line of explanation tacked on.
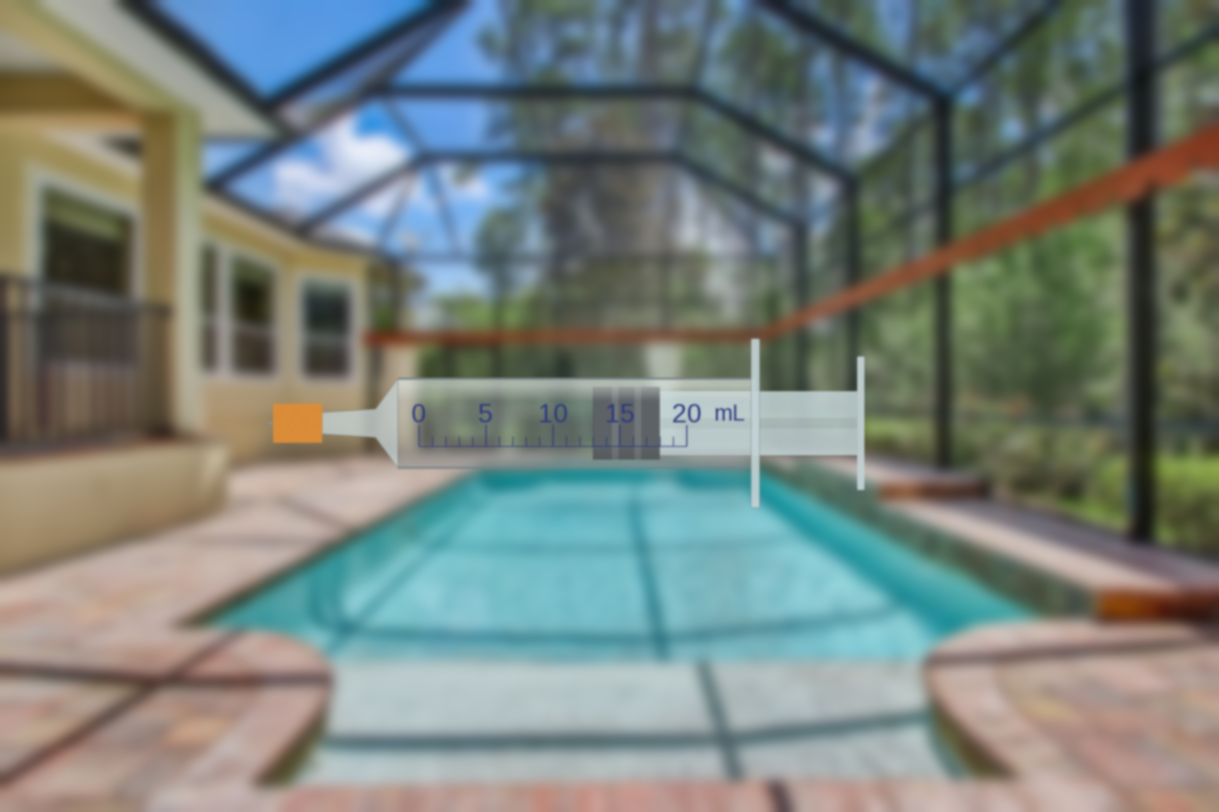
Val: 13 mL
